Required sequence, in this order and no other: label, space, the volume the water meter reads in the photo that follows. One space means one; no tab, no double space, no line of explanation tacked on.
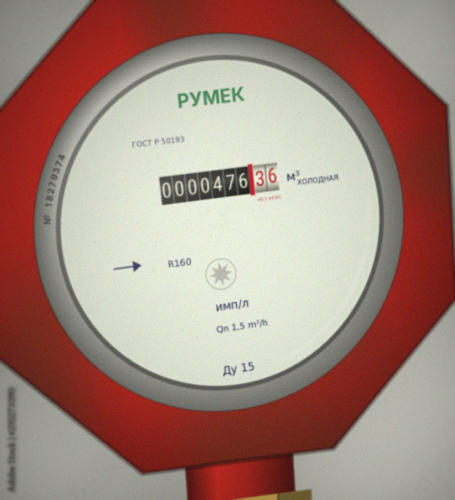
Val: 476.36 m³
